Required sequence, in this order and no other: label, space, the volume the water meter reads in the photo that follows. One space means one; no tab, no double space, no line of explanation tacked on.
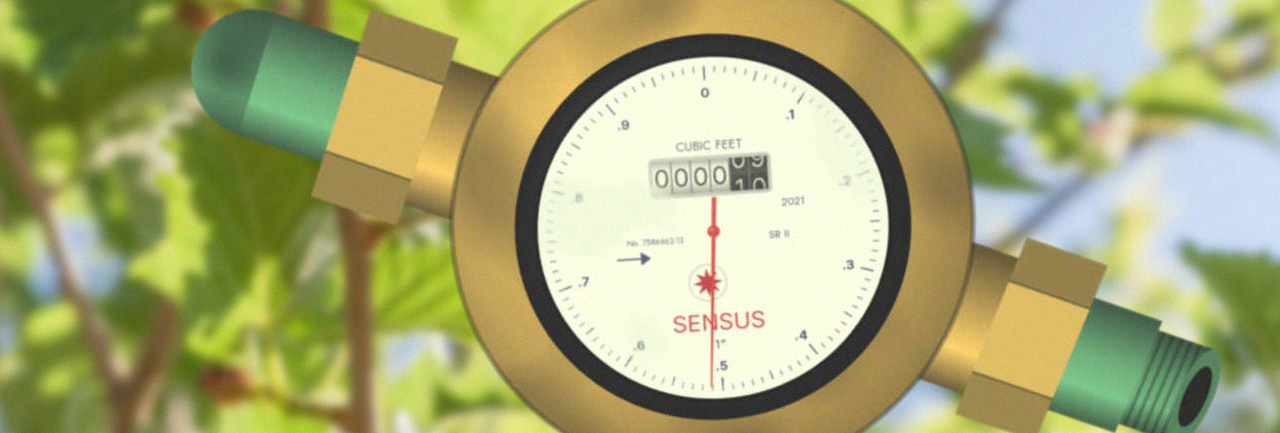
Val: 9.51 ft³
